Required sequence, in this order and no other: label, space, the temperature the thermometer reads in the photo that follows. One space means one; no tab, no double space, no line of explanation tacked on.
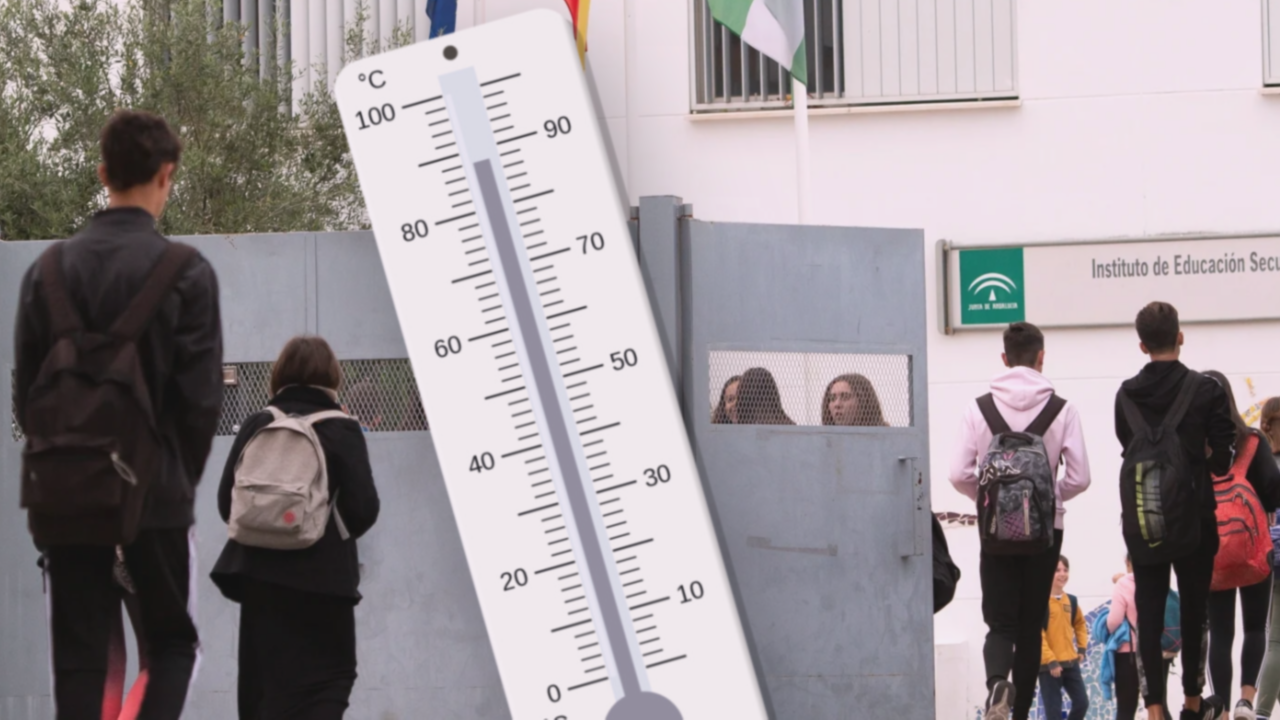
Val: 88 °C
